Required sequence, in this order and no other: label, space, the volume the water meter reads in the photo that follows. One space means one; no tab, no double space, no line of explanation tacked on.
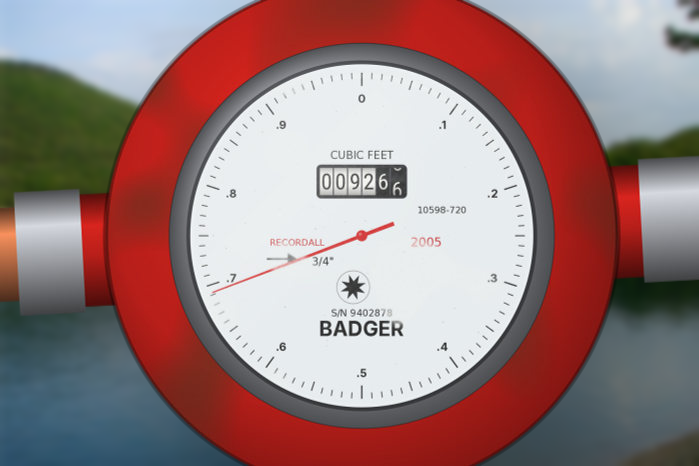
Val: 9265.69 ft³
